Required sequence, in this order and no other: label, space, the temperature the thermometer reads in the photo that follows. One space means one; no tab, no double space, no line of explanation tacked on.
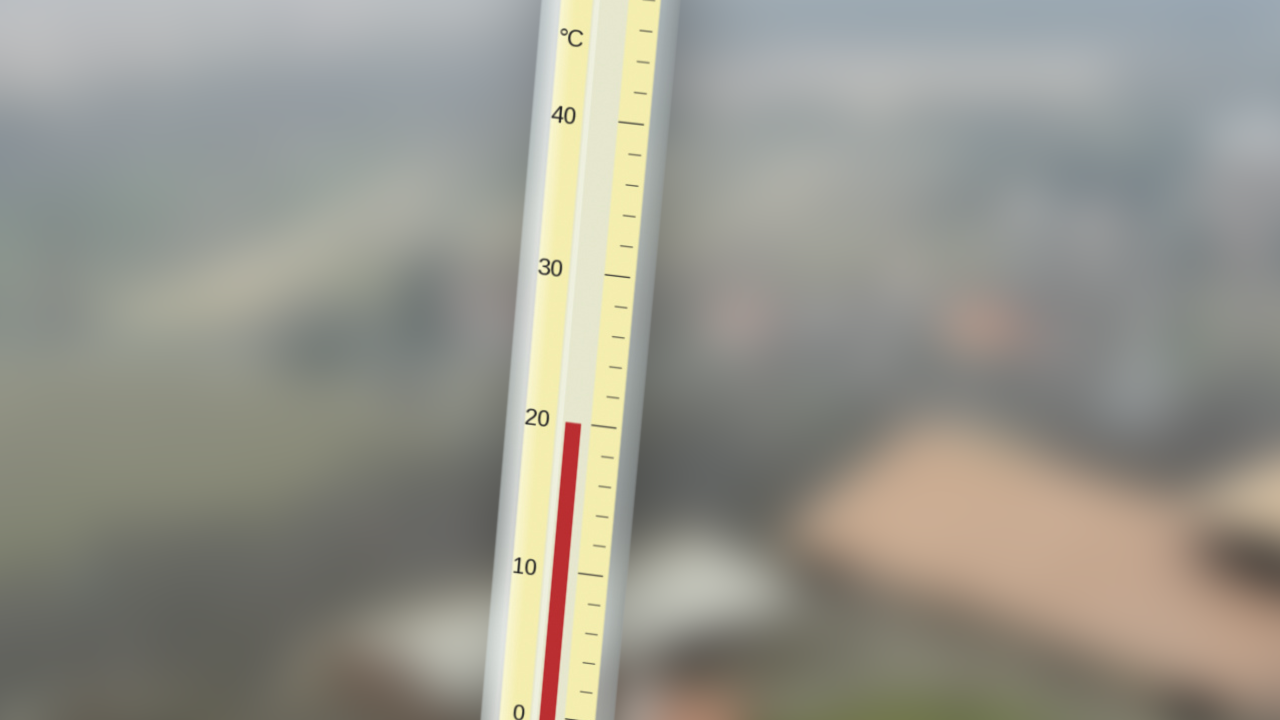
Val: 20 °C
